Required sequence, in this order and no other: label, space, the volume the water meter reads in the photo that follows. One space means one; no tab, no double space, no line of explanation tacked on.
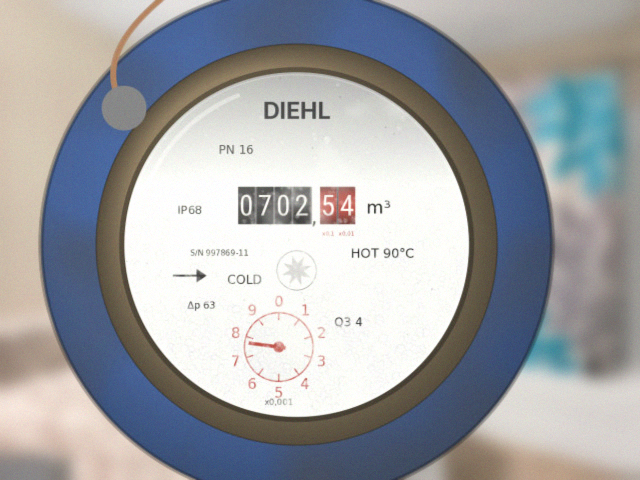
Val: 702.547 m³
